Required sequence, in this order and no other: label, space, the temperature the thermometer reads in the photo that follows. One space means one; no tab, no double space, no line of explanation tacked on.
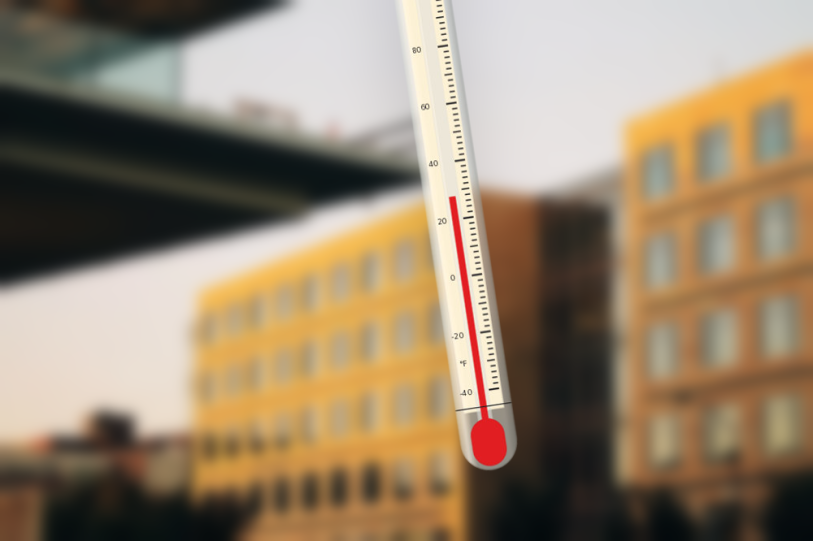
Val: 28 °F
